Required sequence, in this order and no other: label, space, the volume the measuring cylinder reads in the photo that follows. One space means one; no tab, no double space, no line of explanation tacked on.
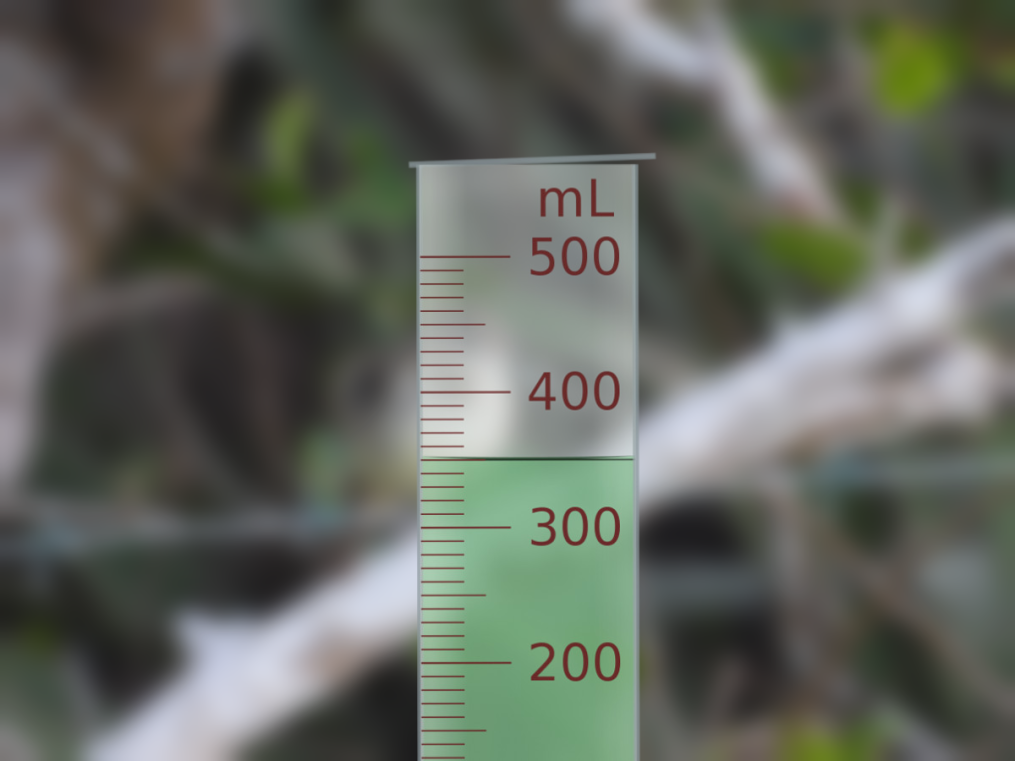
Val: 350 mL
